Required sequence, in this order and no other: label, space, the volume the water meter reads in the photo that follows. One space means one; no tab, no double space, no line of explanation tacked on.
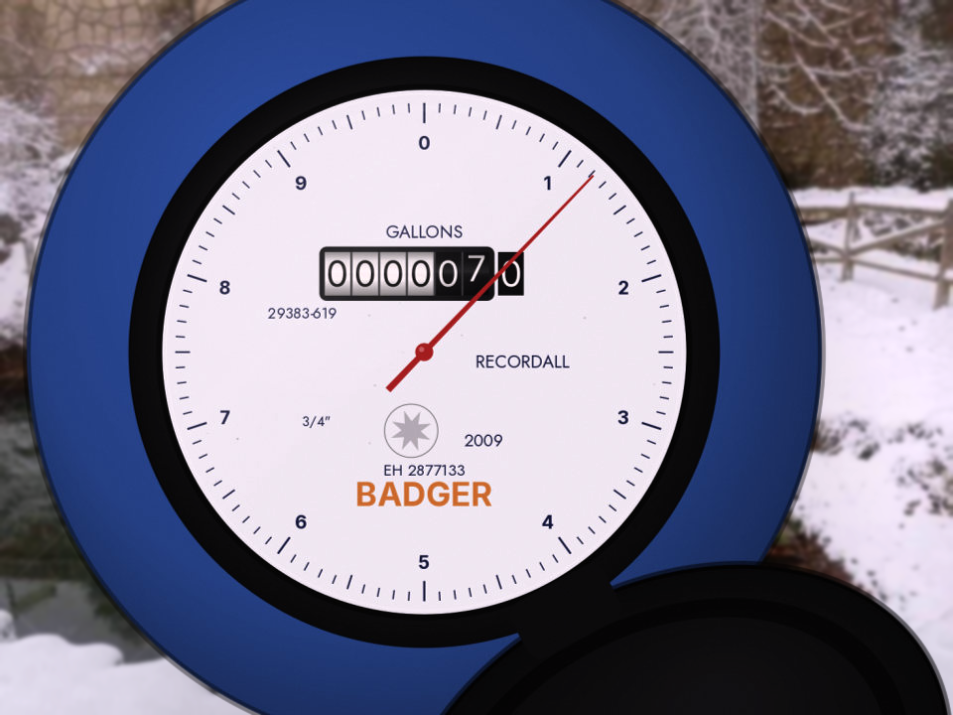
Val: 71.2 gal
